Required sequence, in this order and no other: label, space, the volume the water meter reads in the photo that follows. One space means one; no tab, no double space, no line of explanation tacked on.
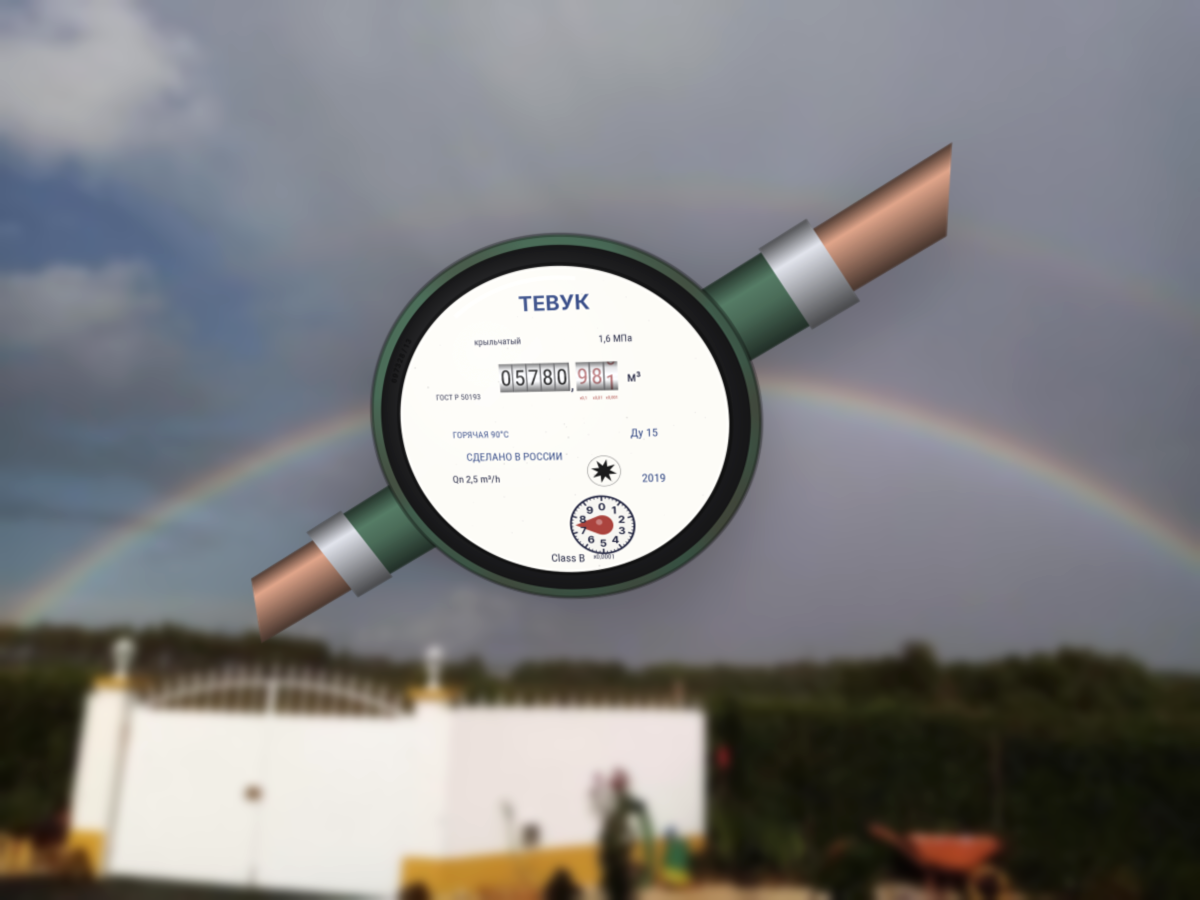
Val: 5780.9807 m³
